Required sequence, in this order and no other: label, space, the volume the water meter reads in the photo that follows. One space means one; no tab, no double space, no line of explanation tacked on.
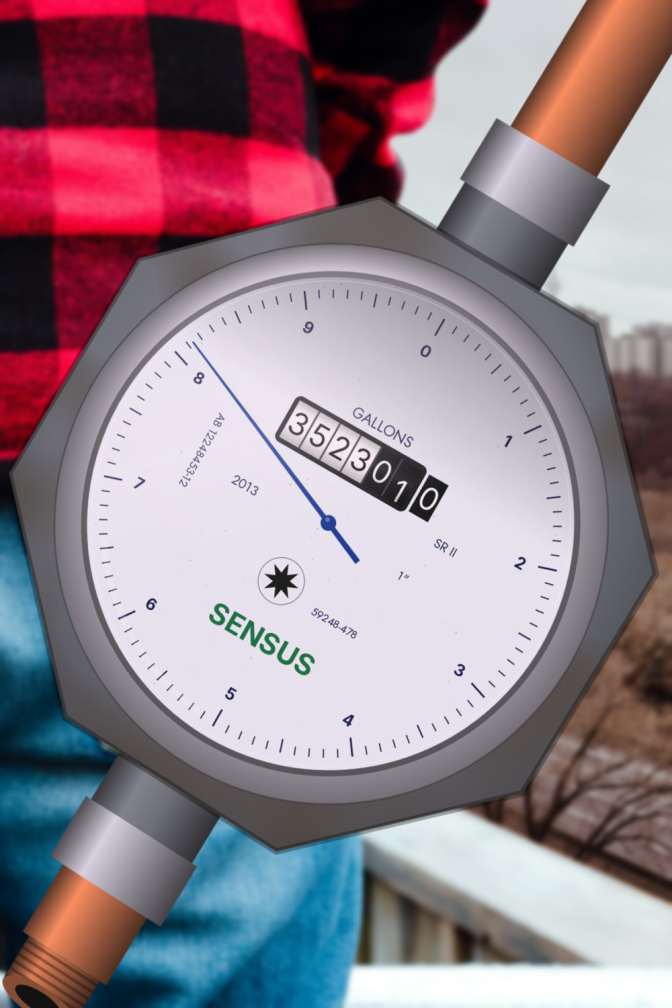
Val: 3523008.1 gal
